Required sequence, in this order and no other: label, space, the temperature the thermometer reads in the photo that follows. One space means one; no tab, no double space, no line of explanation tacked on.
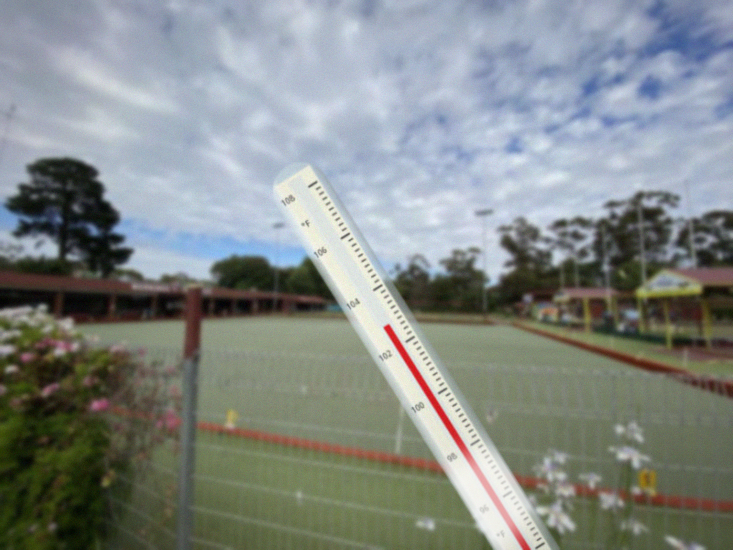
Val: 102.8 °F
